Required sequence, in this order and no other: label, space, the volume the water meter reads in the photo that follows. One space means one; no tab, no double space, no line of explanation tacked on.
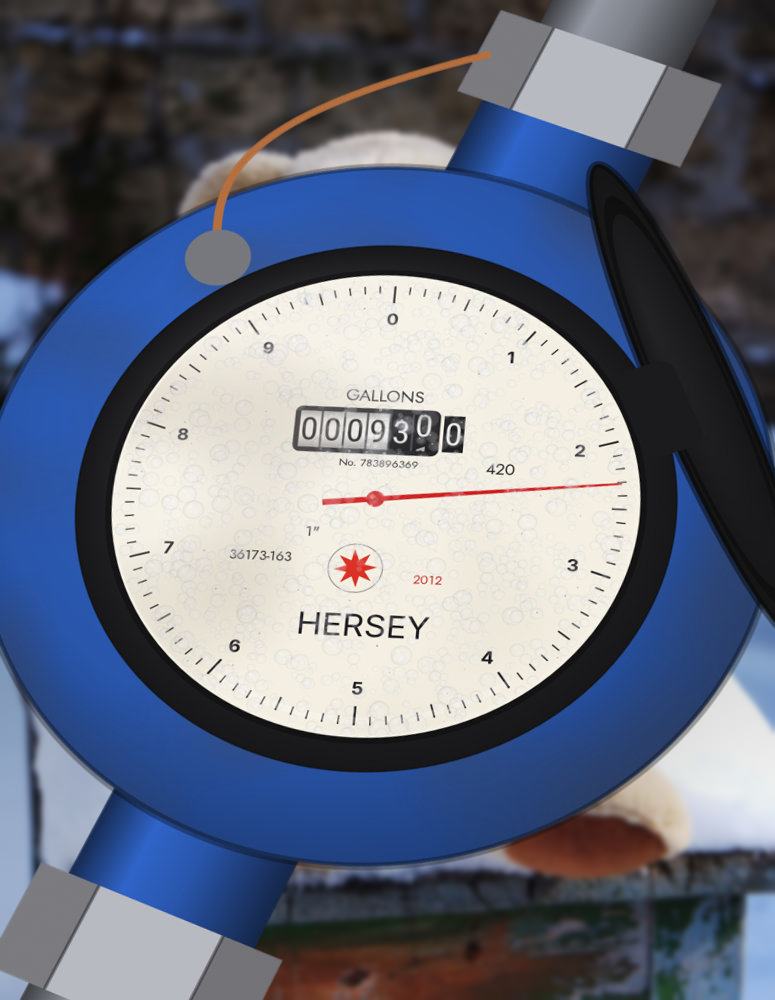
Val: 9302.3 gal
